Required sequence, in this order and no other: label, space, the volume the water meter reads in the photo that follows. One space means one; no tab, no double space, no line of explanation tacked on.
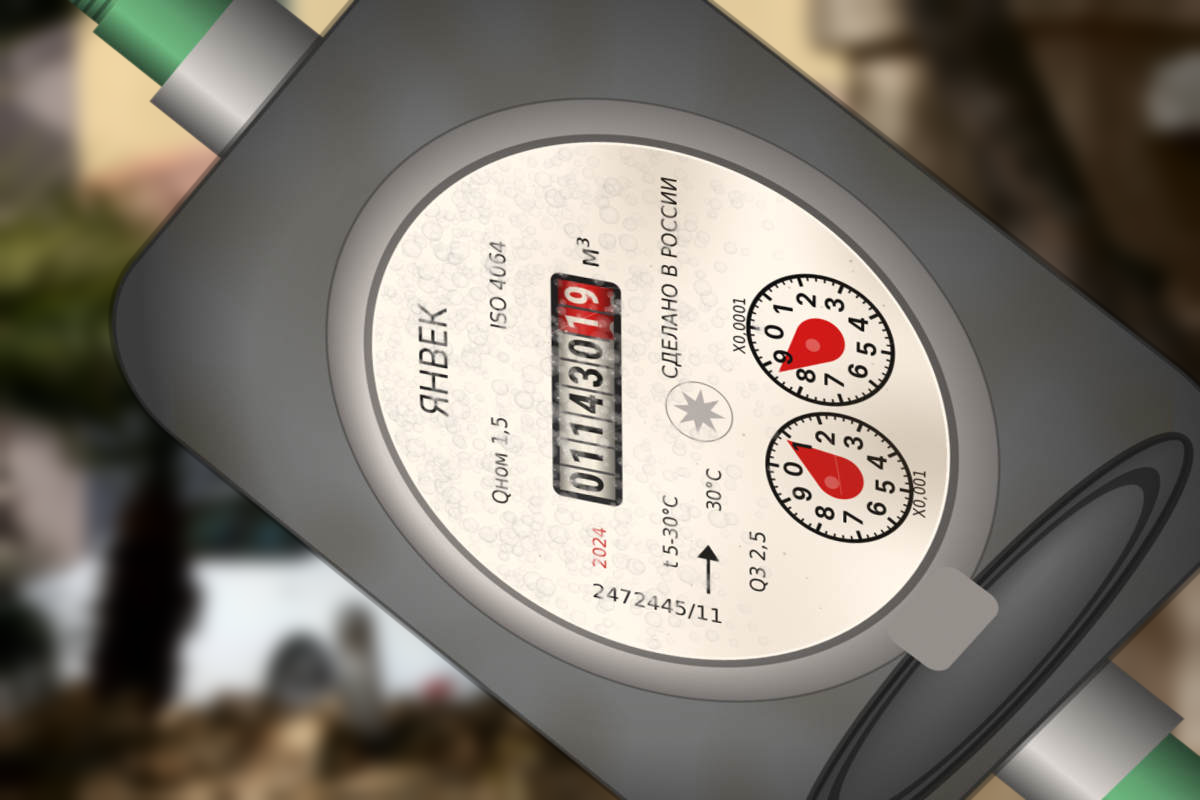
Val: 11430.1908 m³
